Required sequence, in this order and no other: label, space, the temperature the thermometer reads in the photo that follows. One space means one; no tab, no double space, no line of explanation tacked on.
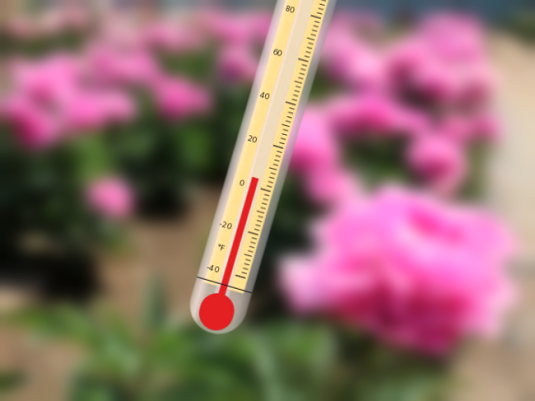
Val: 4 °F
